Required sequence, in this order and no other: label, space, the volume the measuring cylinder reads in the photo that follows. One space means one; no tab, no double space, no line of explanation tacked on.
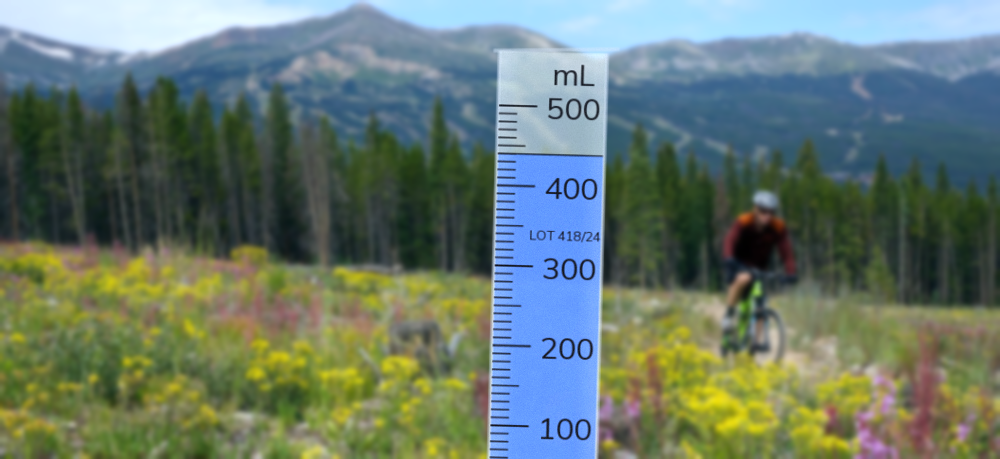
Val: 440 mL
